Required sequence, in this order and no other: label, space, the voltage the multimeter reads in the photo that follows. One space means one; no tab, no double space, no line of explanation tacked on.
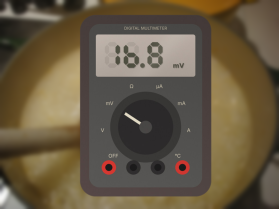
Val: 16.8 mV
